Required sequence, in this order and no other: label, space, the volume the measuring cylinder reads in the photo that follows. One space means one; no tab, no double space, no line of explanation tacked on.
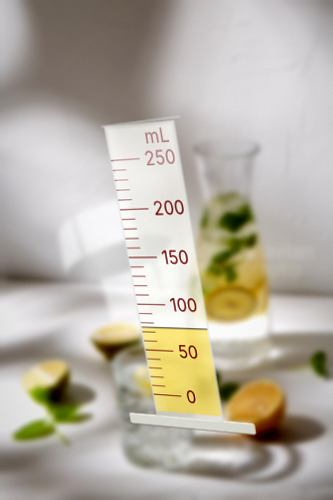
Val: 75 mL
